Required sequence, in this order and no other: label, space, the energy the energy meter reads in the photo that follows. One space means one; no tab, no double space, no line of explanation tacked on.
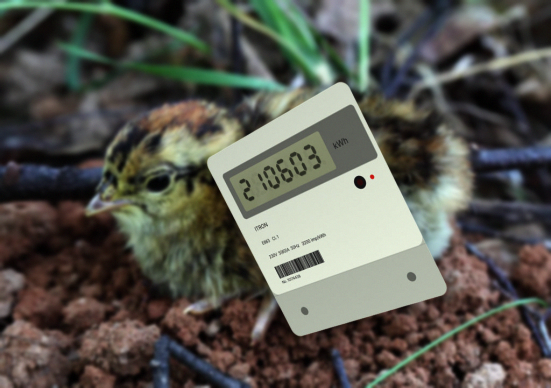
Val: 210603 kWh
